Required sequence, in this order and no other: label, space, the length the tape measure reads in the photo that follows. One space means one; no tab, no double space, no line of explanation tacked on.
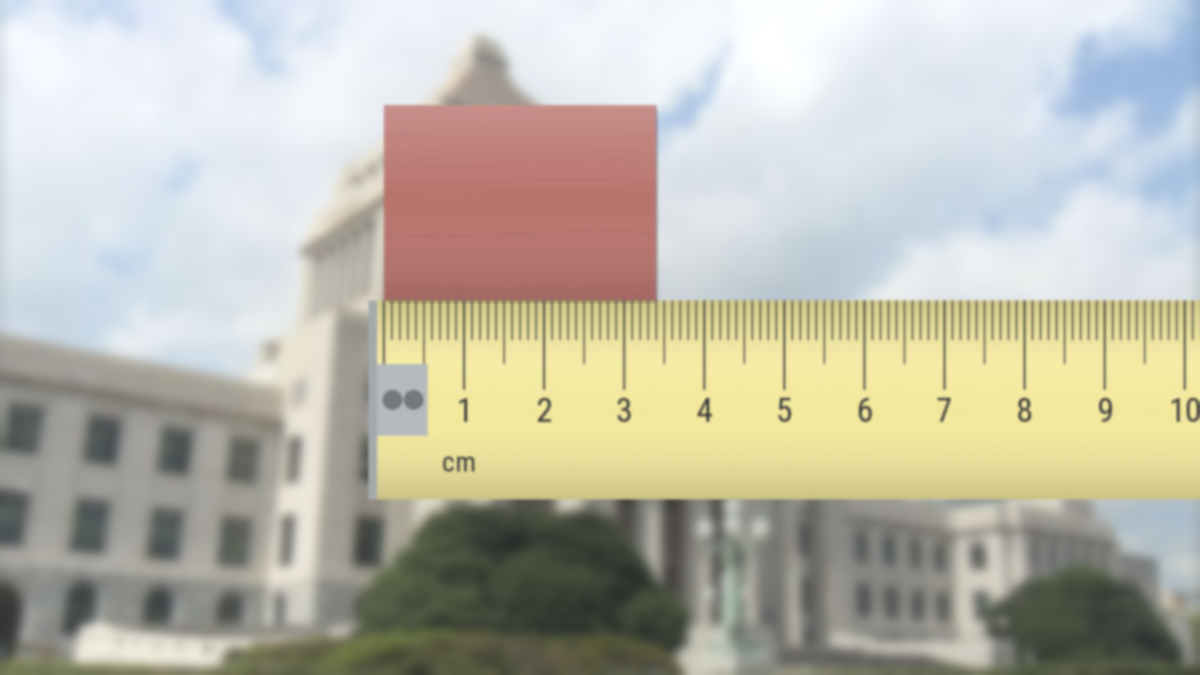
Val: 3.4 cm
